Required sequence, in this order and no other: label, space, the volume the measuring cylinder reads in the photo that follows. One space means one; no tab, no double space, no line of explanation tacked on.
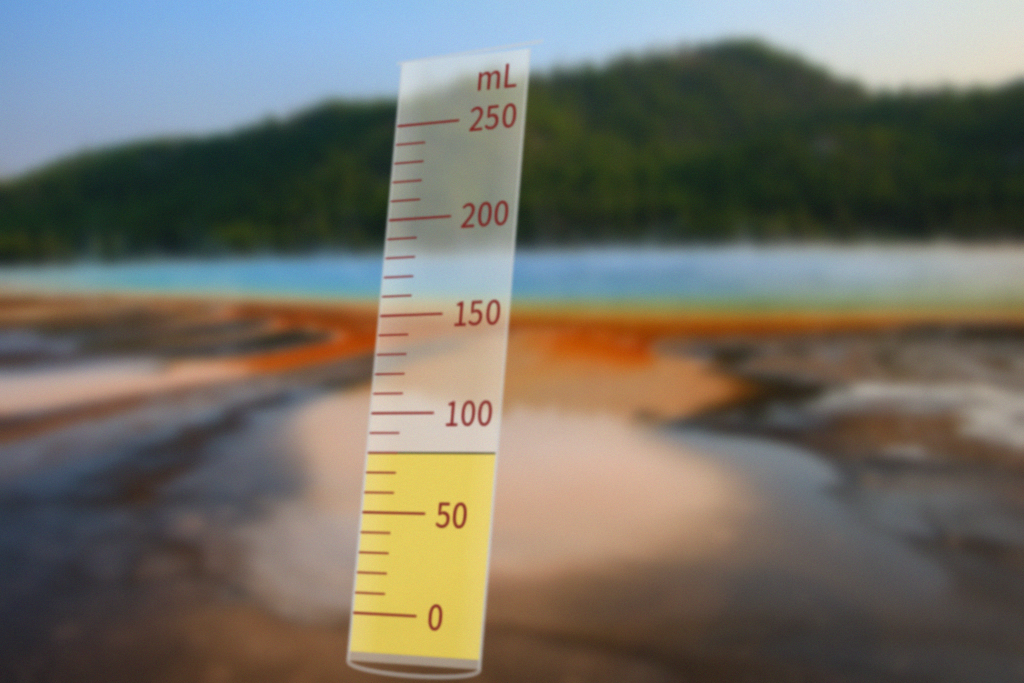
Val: 80 mL
